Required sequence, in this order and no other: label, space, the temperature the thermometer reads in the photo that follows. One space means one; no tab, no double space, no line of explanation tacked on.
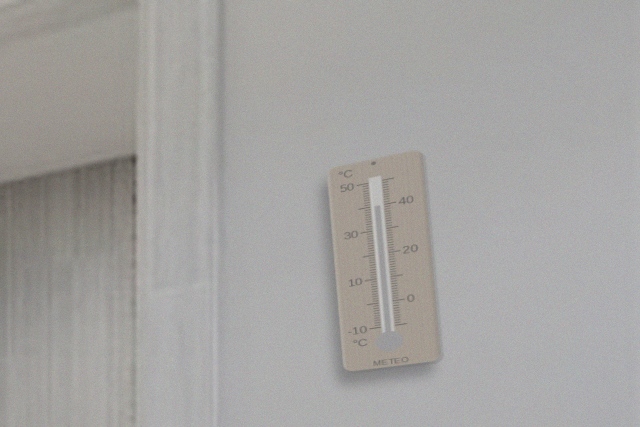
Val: 40 °C
